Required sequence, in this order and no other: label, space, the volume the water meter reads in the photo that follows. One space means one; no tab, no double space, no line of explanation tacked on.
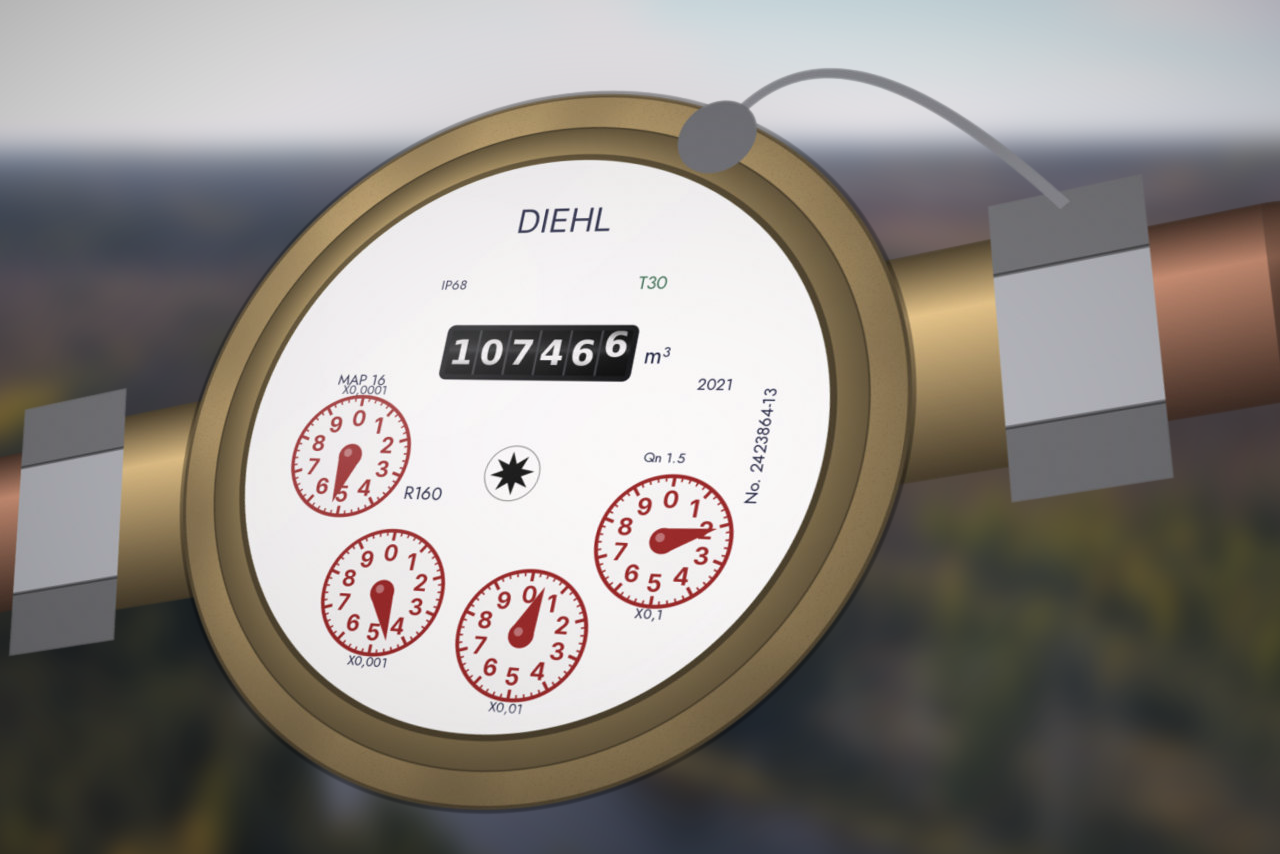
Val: 107466.2045 m³
